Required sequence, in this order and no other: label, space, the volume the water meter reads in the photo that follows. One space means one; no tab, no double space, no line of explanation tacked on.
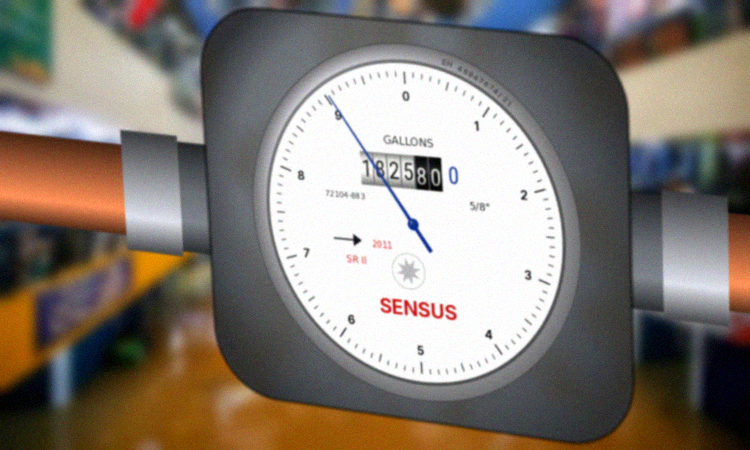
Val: 1825799.0 gal
